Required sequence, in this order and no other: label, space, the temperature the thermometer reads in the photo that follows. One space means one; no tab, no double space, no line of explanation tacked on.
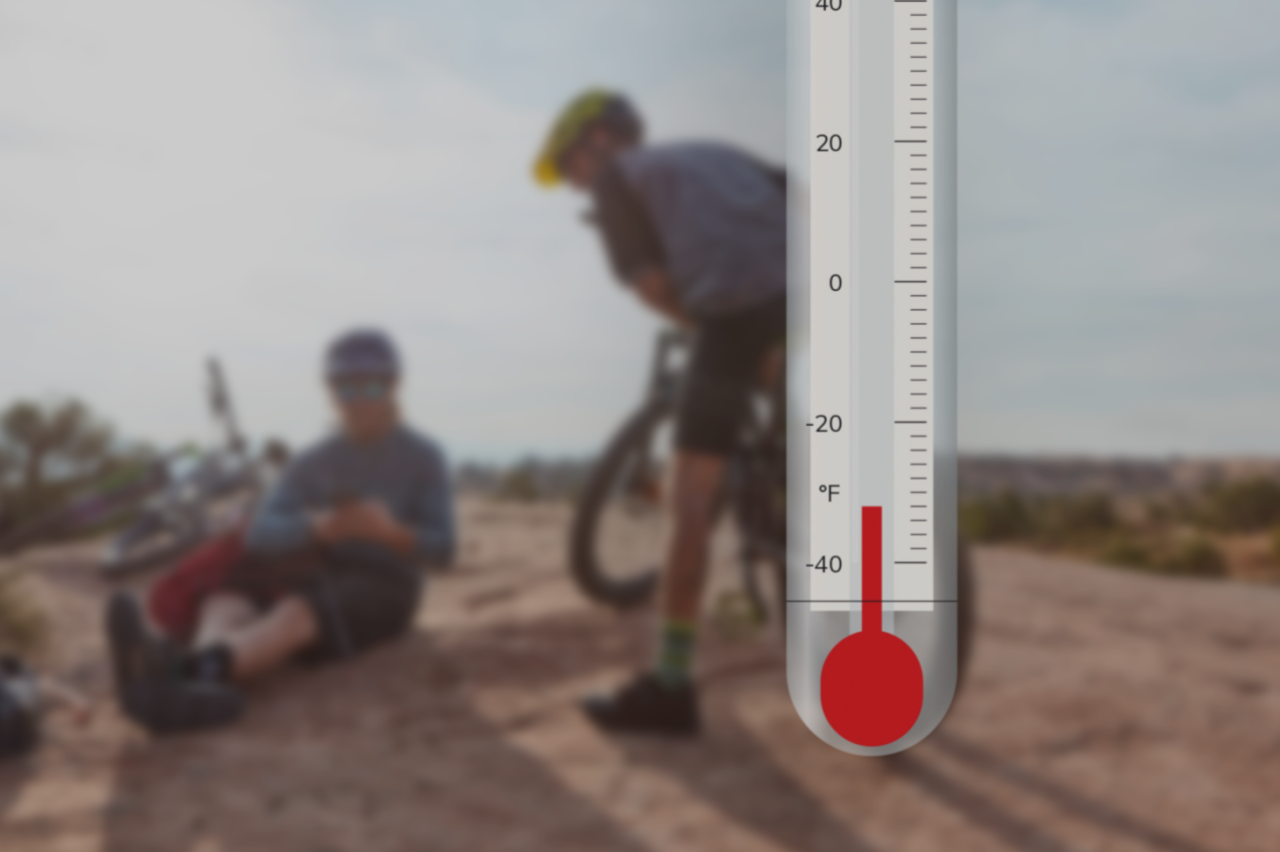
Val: -32 °F
